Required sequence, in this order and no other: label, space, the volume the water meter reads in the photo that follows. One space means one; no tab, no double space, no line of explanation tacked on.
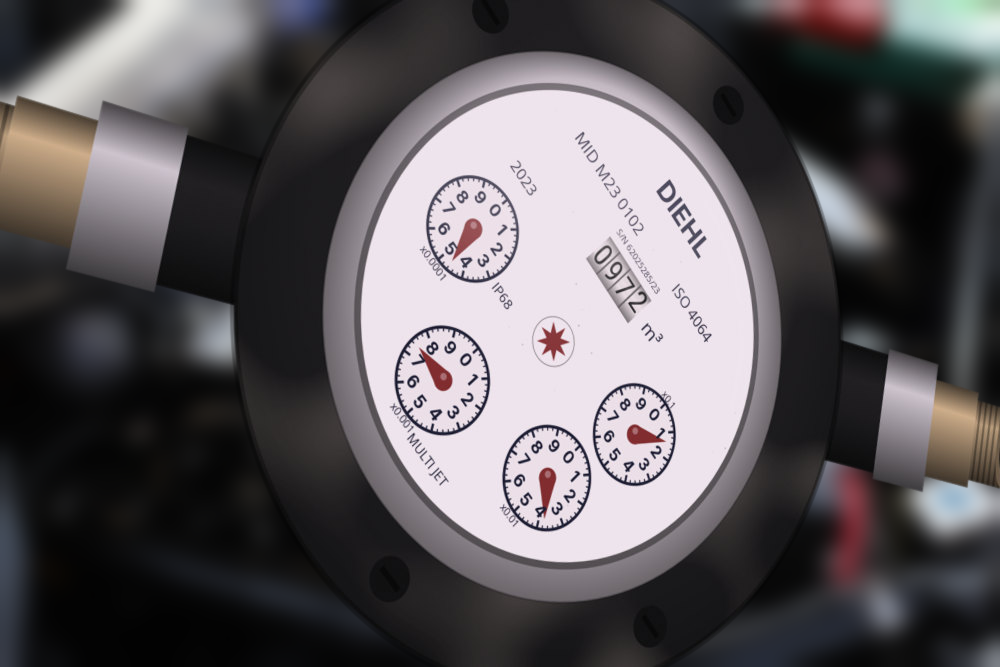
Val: 972.1374 m³
